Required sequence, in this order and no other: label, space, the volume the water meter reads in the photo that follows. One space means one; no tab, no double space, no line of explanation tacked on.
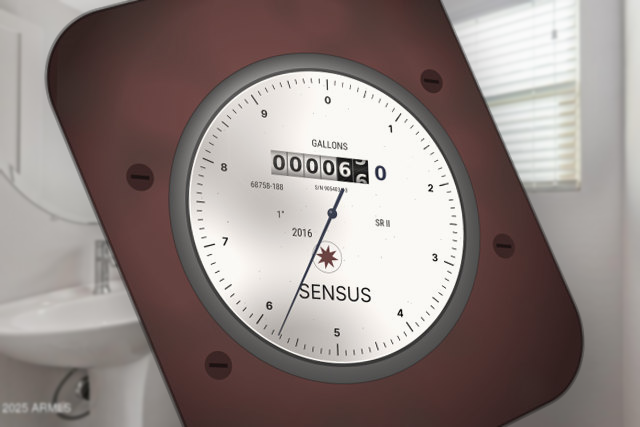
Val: 655.7 gal
